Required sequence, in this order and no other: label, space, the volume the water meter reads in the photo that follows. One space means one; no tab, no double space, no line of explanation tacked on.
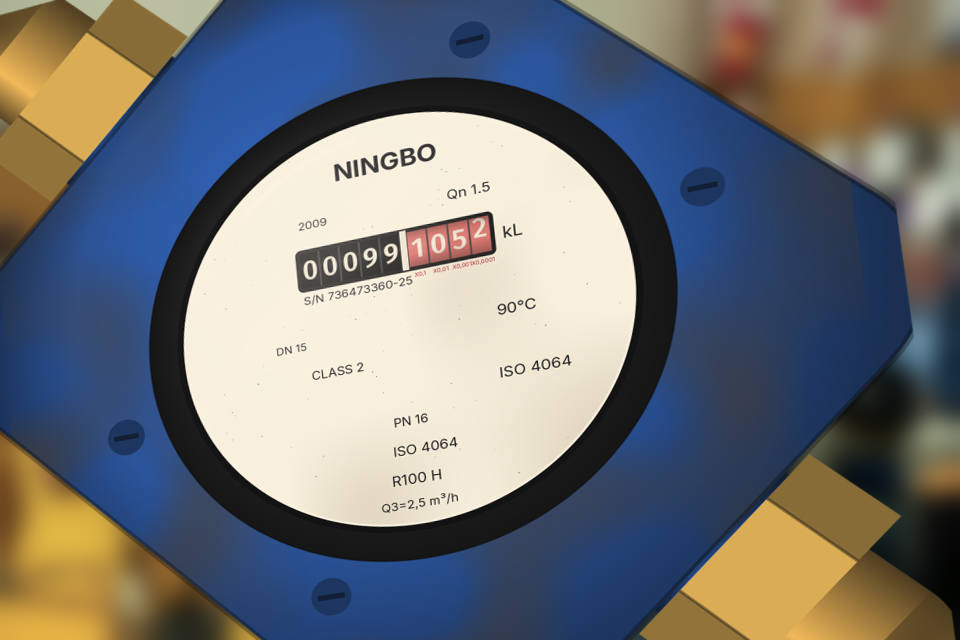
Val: 99.1052 kL
